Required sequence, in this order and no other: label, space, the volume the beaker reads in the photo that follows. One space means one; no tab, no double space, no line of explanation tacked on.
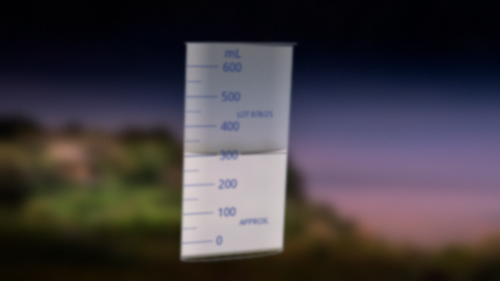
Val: 300 mL
